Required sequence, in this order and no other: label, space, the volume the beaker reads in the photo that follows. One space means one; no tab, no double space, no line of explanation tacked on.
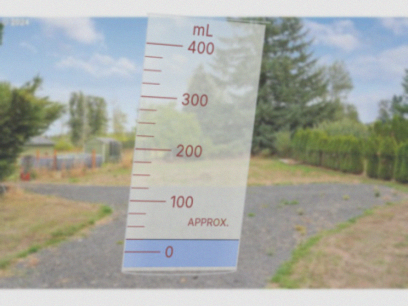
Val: 25 mL
